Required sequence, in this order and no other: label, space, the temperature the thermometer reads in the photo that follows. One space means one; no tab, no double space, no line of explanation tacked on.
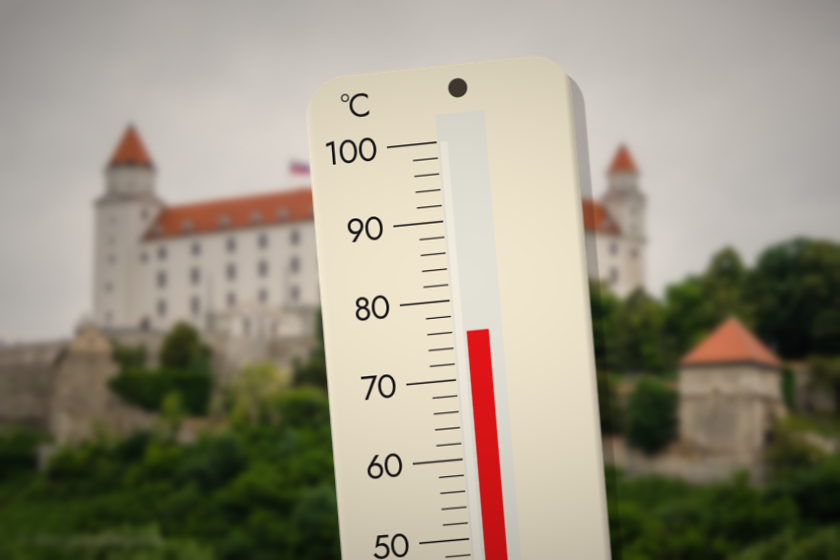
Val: 76 °C
